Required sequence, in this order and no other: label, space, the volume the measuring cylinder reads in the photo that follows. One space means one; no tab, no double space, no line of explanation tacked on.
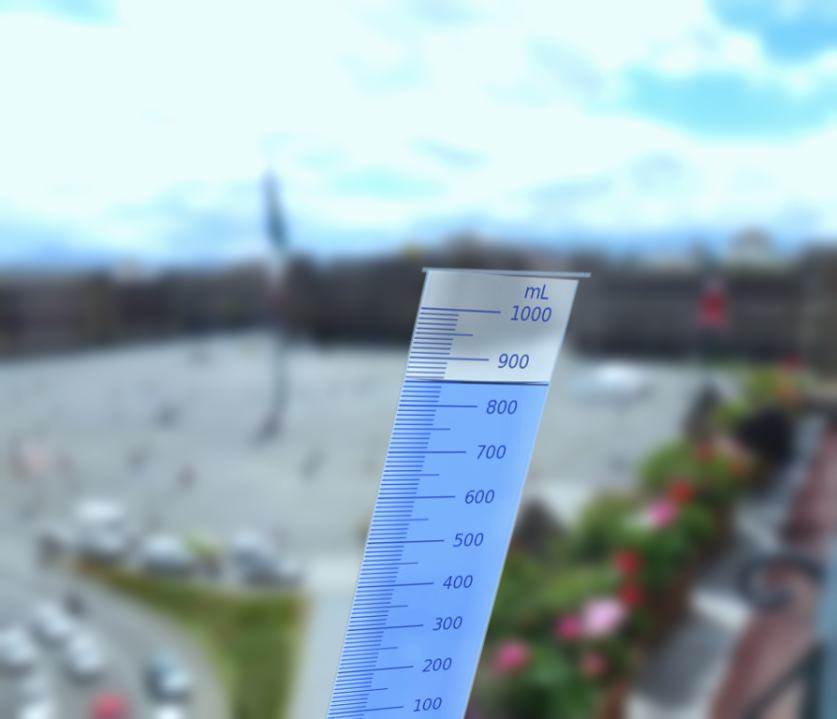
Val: 850 mL
